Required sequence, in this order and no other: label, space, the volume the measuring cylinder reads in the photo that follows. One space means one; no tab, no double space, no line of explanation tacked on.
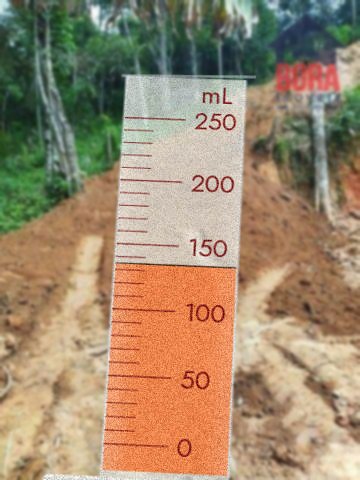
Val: 135 mL
